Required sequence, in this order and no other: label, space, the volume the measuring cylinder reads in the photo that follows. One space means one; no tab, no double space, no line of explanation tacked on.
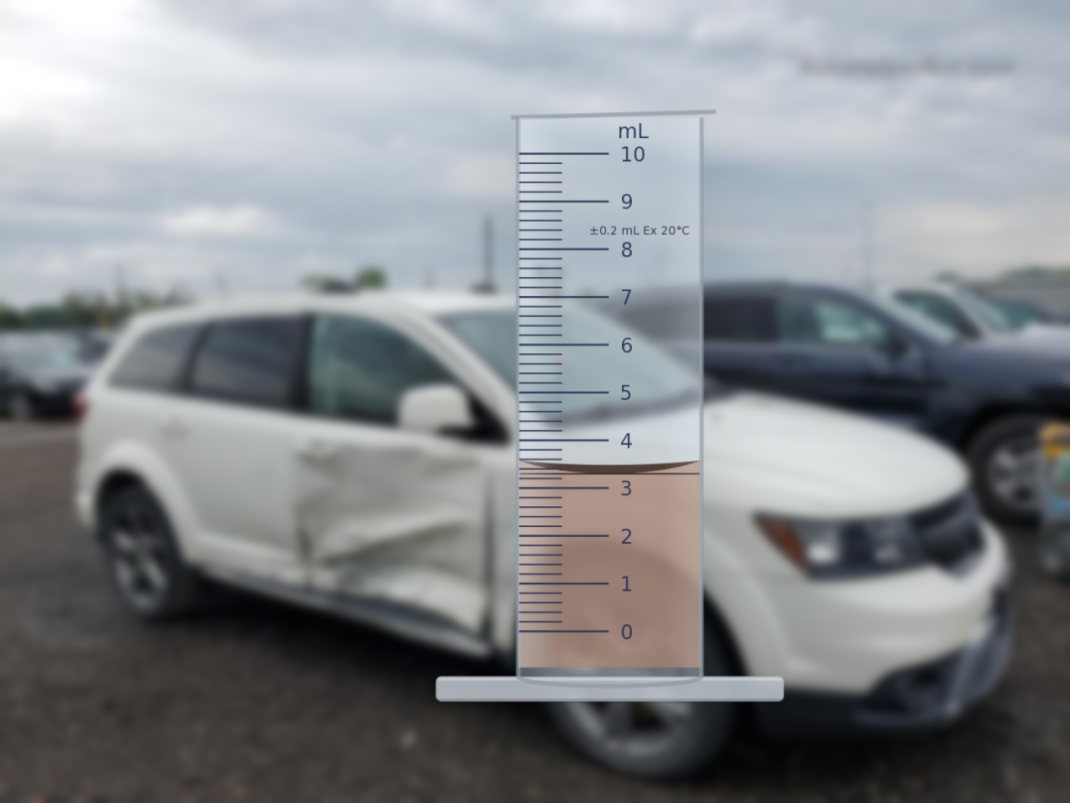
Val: 3.3 mL
